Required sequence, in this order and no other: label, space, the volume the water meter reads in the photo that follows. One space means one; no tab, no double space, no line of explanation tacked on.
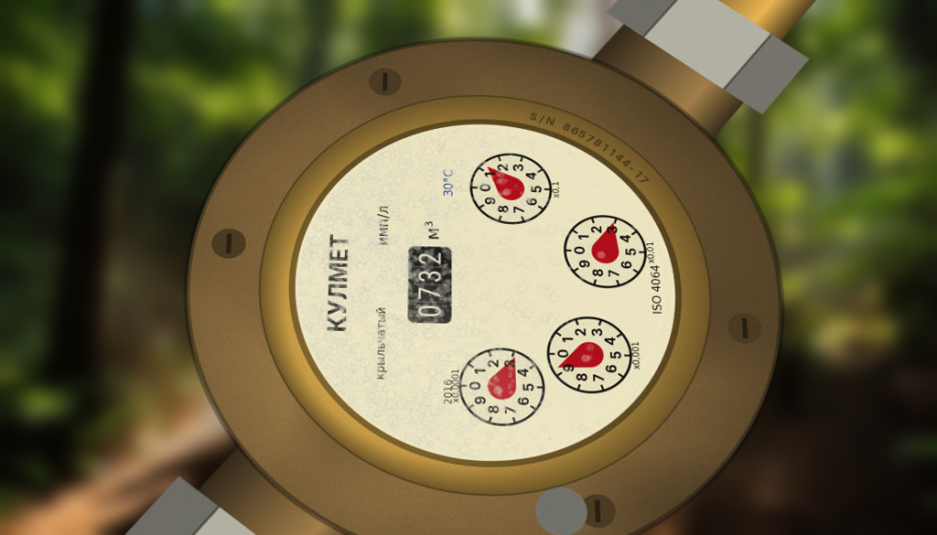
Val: 732.1293 m³
